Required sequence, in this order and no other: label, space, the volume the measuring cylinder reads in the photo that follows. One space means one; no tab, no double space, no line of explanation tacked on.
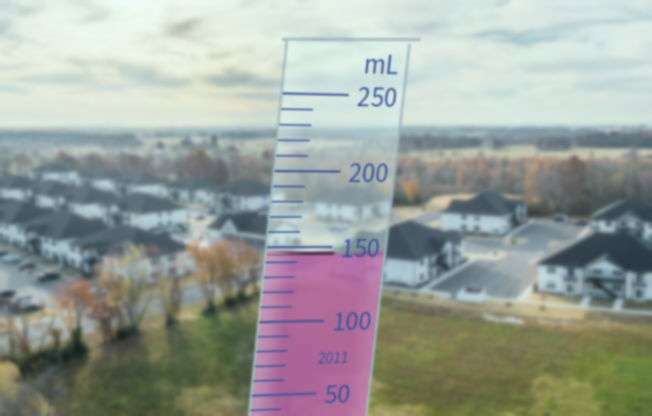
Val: 145 mL
